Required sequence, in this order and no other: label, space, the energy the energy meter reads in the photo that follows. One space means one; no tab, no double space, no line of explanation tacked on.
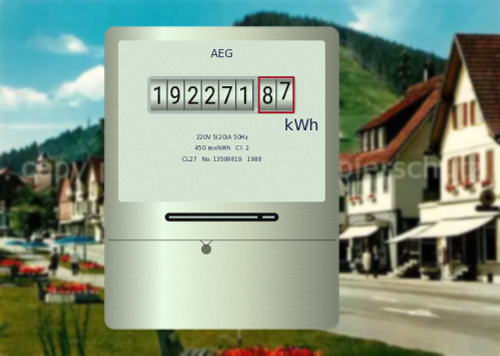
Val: 192271.87 kWh
